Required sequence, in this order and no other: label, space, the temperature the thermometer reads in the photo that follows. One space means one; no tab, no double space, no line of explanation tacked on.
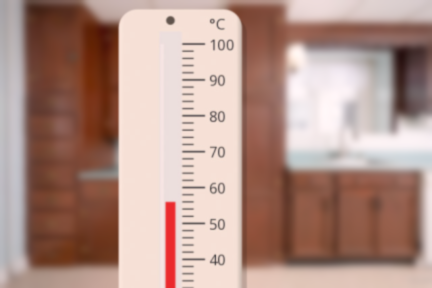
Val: 56 °C
